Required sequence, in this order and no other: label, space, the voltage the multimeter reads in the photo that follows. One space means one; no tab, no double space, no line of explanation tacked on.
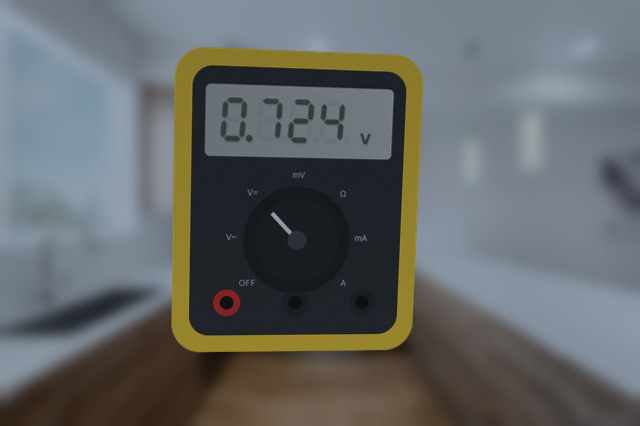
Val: 0.724 V
